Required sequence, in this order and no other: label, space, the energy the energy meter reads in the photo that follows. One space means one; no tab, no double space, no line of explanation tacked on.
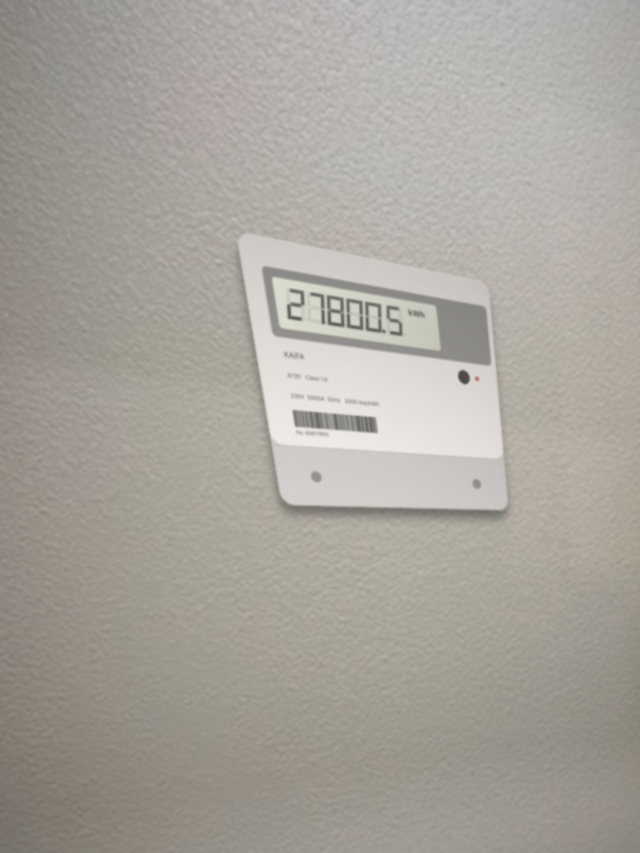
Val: 27800.5 kWh
